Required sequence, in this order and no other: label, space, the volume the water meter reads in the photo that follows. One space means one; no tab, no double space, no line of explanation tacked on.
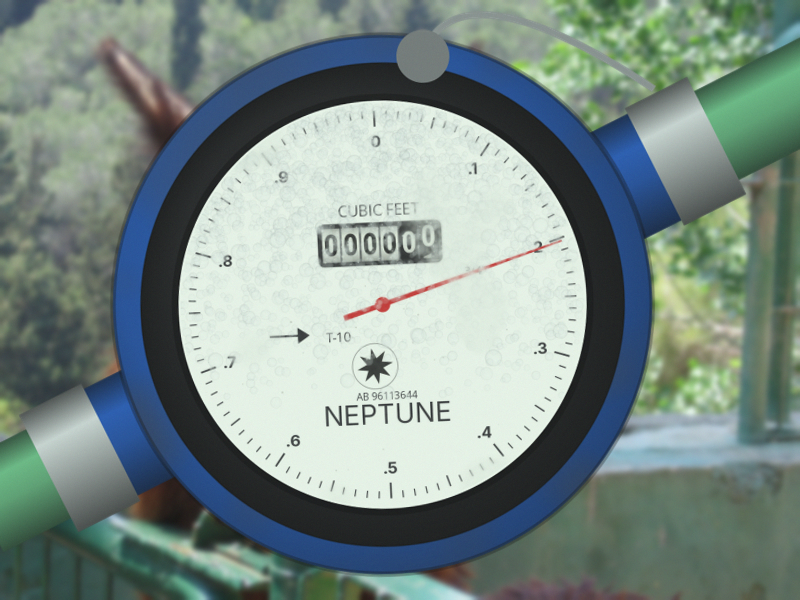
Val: 0.20 ft³
